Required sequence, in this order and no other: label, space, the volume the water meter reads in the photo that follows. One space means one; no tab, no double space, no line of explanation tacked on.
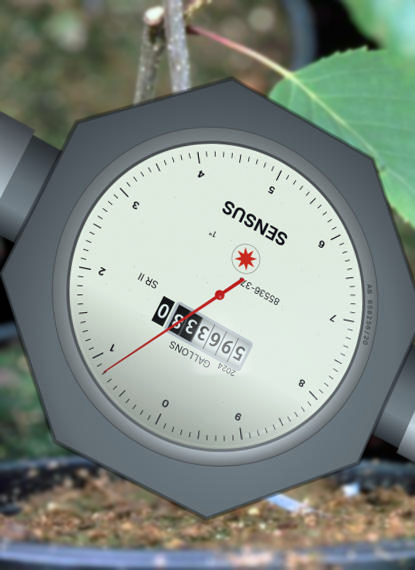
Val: 5963380.8 gal
